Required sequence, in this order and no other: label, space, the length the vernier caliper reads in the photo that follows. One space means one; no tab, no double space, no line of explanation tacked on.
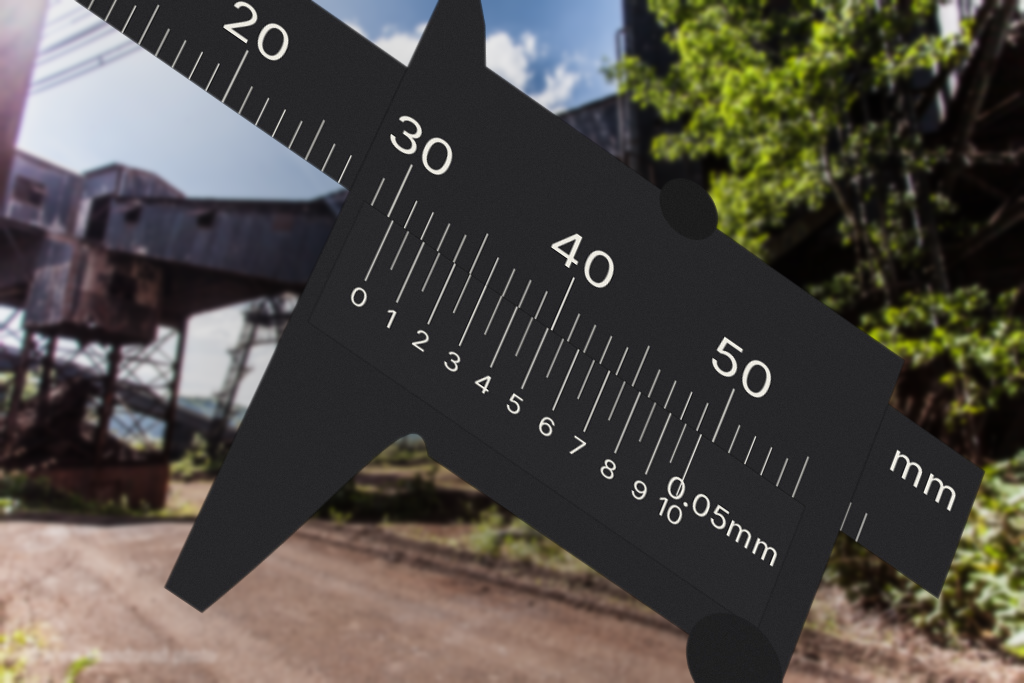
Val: 30.3 mm
